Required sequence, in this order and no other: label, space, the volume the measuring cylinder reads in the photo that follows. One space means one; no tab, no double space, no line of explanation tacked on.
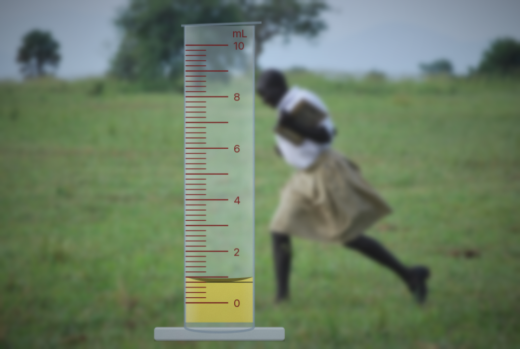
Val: 0.8 mL
